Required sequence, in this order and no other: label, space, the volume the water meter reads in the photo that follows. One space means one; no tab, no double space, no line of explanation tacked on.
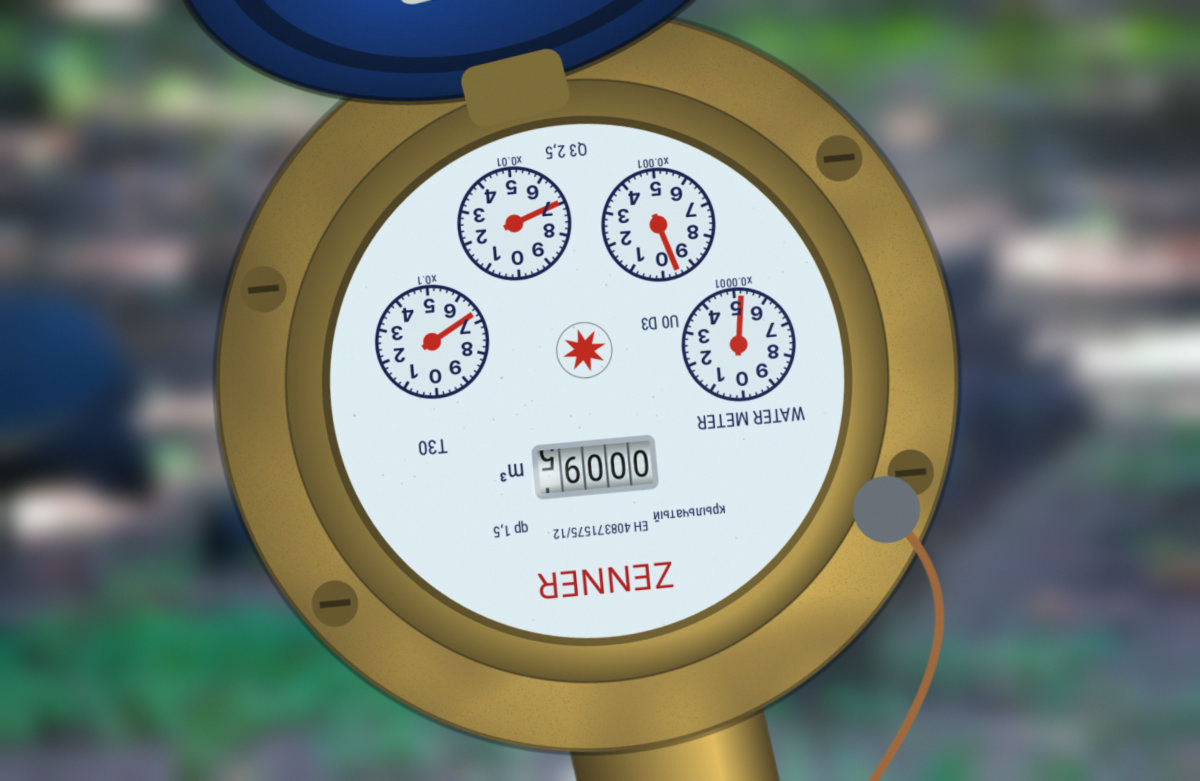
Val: 94.6695 m³
